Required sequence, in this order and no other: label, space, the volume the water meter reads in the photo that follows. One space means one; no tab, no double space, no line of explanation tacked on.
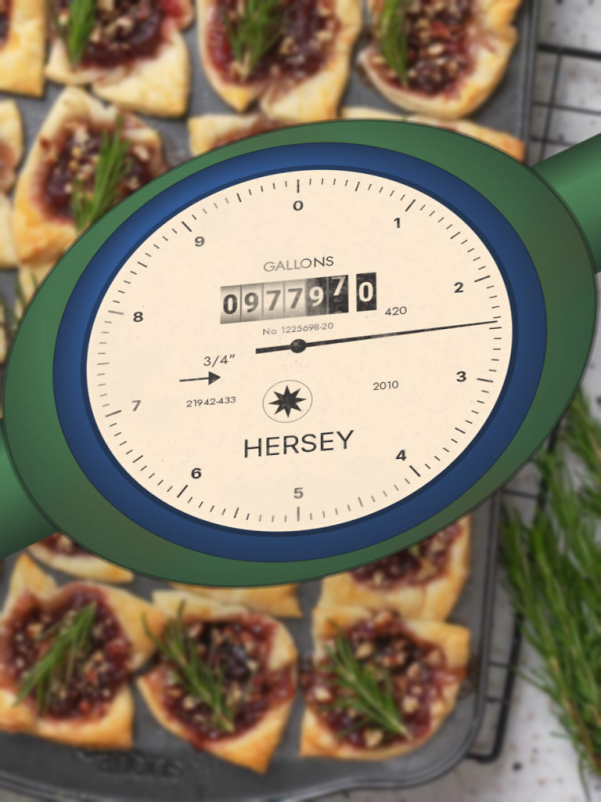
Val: 977972.4 gal
